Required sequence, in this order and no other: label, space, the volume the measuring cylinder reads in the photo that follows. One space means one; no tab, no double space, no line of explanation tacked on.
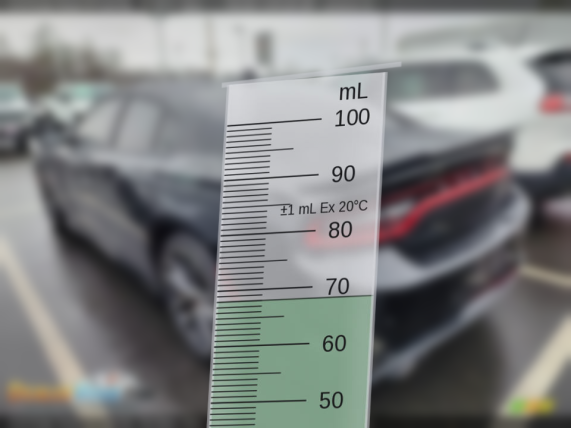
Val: 68 mL
